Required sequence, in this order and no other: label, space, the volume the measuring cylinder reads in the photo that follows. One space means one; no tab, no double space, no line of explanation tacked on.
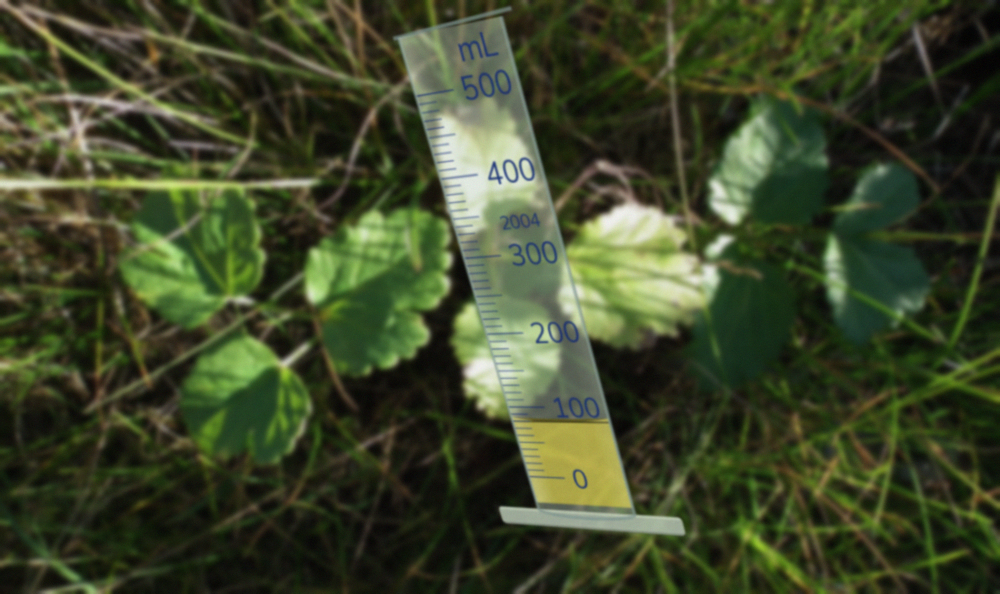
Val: 80 mL
